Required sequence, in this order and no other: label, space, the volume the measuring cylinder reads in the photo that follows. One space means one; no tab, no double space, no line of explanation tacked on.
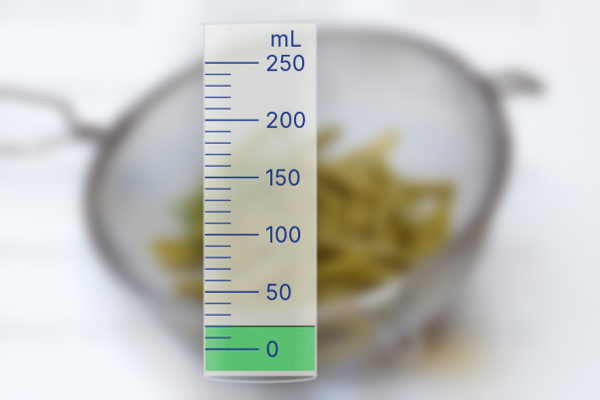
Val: 20 mL
